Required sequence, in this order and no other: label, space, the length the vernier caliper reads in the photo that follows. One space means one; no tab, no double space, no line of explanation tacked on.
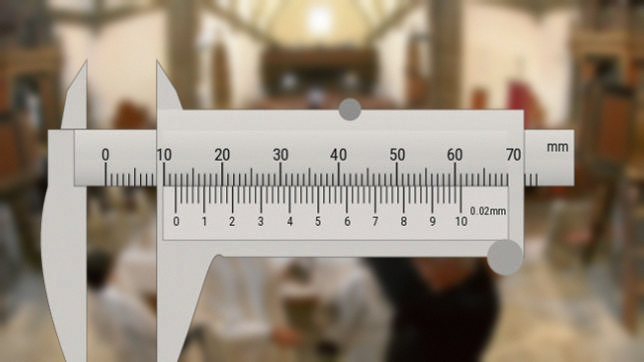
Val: 12.0 mm
